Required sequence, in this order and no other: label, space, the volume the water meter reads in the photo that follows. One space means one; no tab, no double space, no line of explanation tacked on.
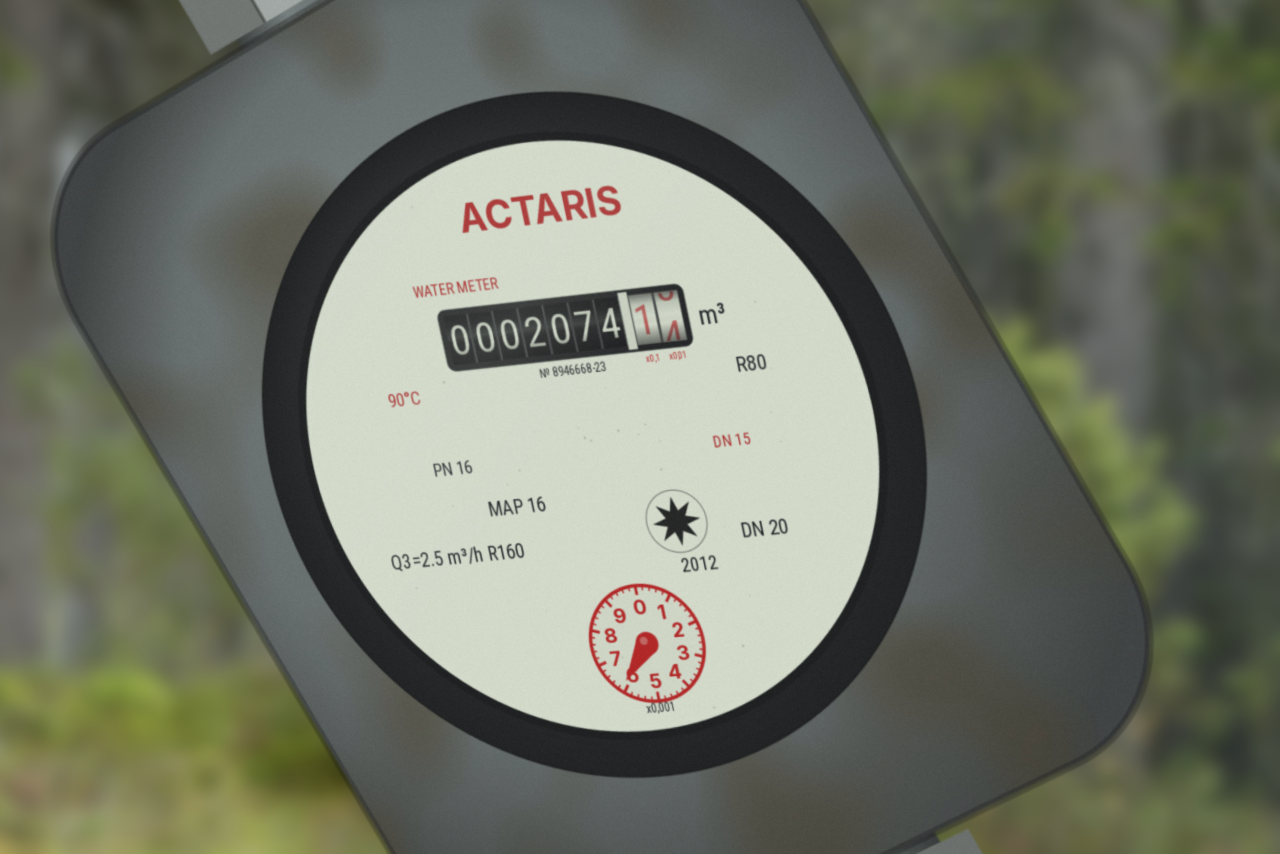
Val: 2074.136 m³
